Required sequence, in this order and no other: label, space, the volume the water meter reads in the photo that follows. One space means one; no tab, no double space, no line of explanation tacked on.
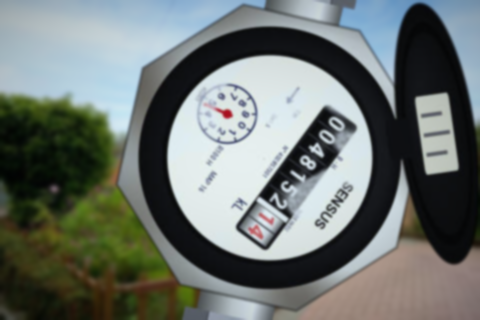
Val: 48152.144 kL
